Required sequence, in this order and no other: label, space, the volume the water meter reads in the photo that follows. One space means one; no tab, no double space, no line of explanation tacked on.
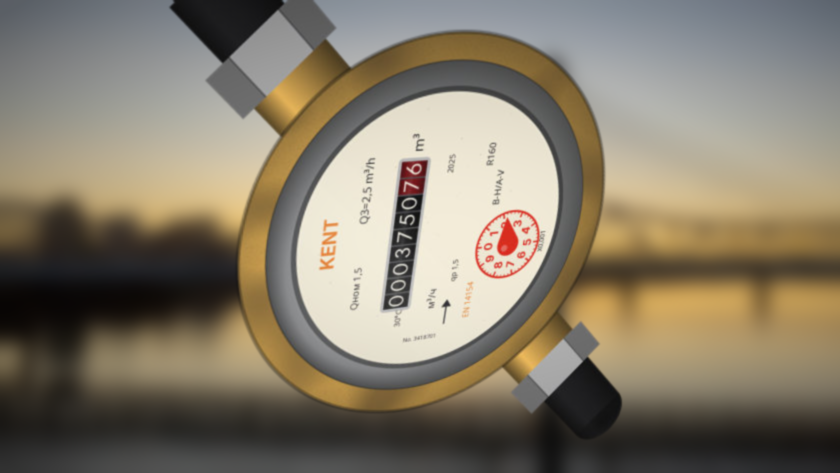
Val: 3750.762 m³
